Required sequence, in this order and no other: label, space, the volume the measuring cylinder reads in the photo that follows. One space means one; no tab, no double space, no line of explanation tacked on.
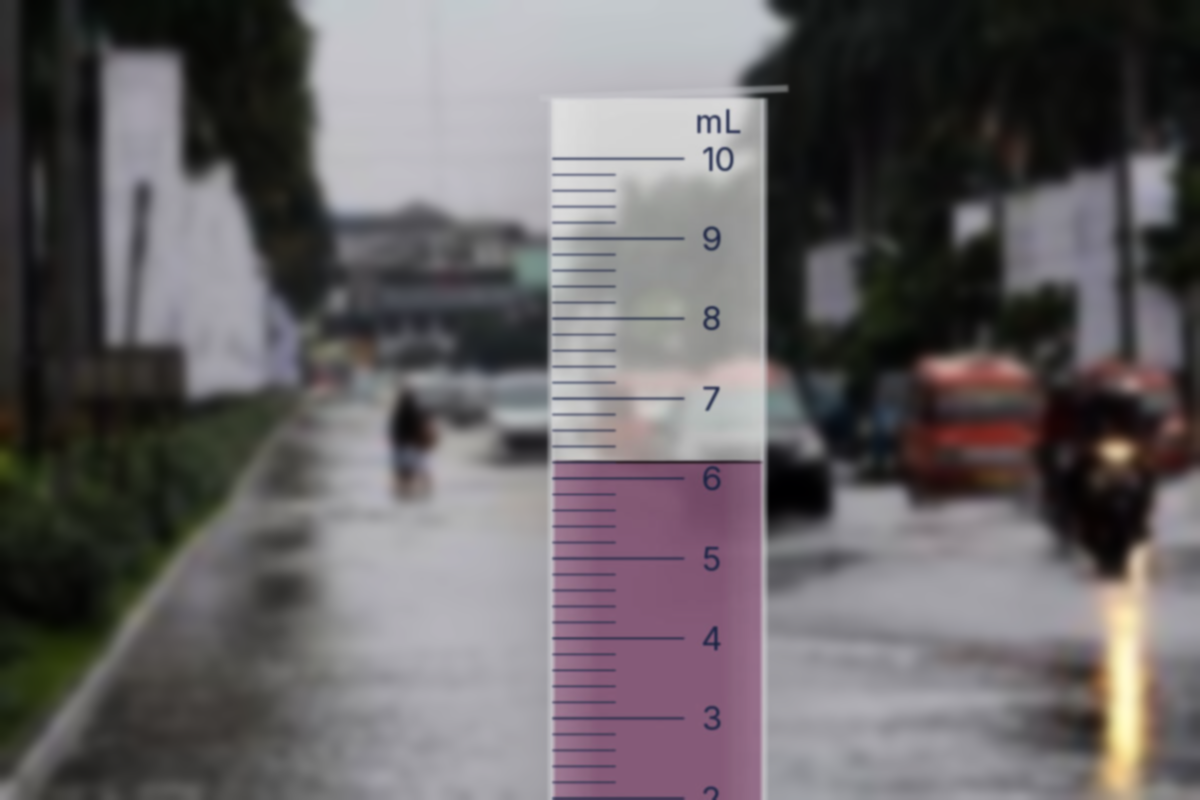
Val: 6.2 mL
